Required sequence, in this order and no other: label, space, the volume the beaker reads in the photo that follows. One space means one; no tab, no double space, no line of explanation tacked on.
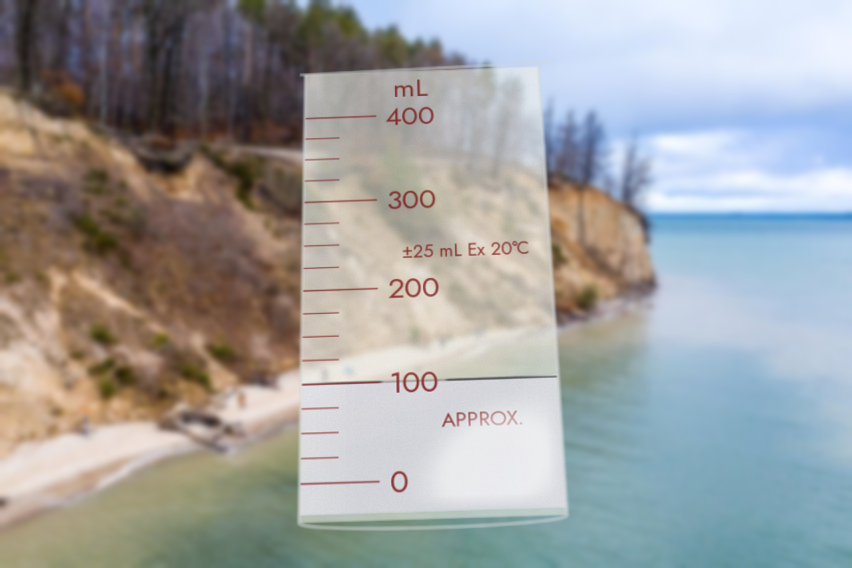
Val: 100 mL
